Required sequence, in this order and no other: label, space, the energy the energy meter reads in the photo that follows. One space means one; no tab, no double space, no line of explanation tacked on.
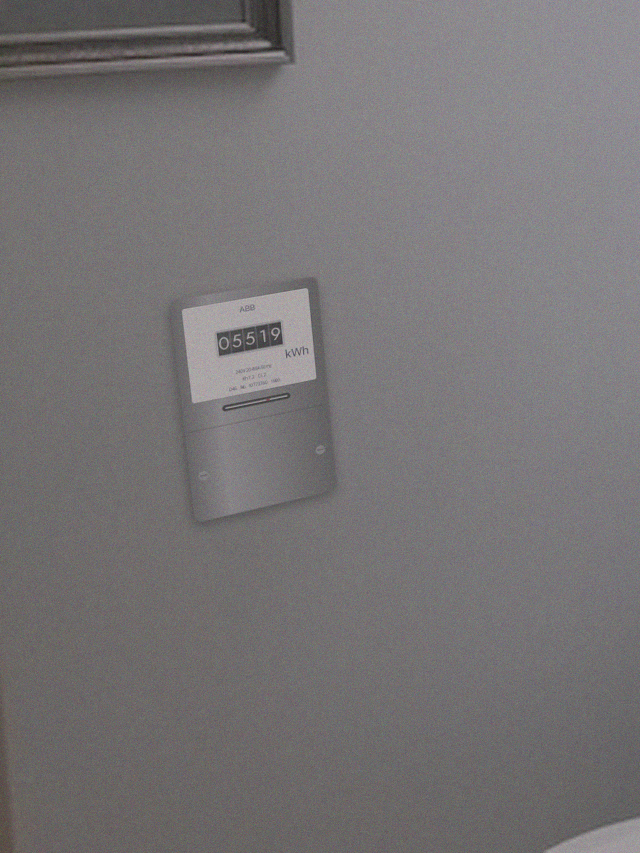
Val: 5519 kWh
